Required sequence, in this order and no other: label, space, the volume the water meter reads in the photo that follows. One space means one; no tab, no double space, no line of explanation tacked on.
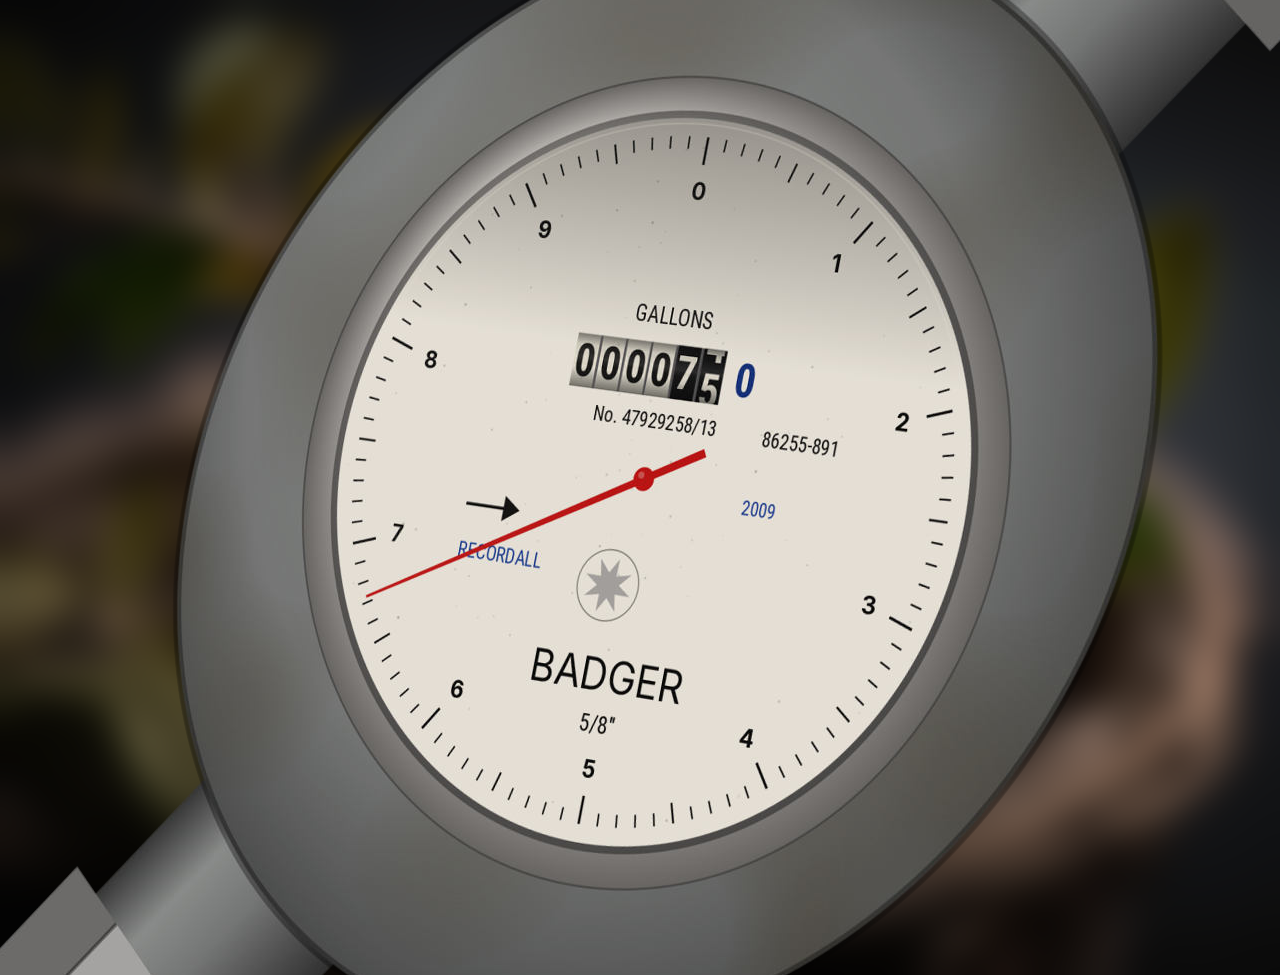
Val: 746.7 gal
